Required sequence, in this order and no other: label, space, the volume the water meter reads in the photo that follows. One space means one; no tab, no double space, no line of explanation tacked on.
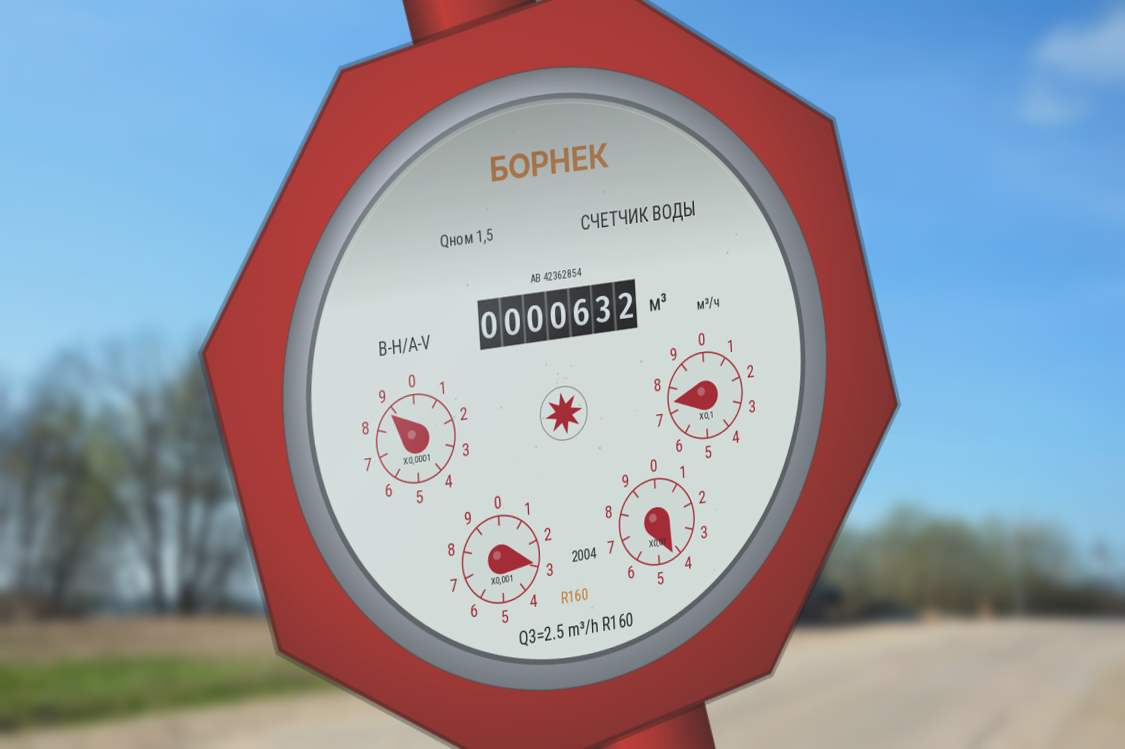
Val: 632.7428 m³
